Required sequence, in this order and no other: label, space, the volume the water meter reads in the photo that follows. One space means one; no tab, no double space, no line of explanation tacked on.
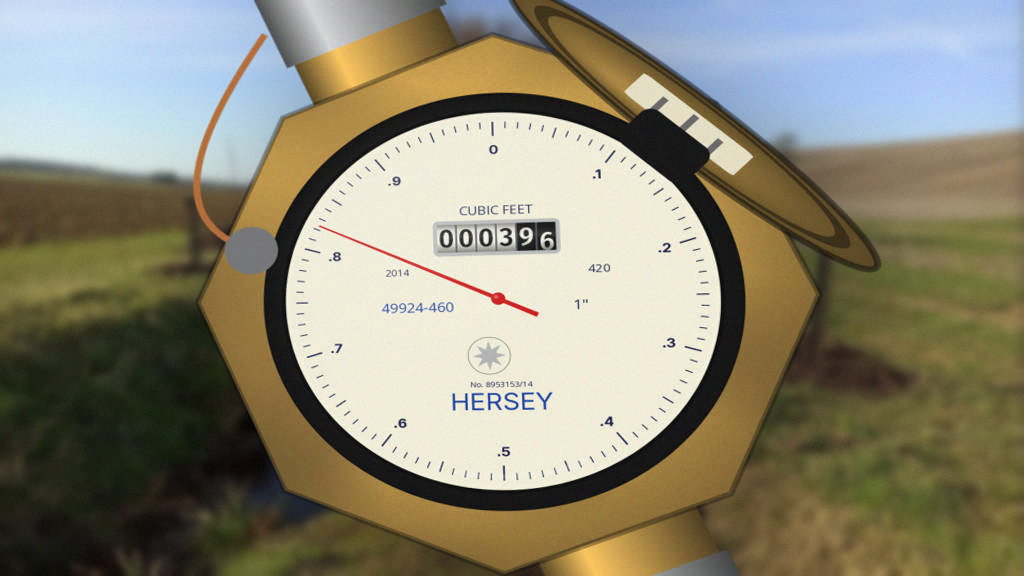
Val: 395.82 ft³
